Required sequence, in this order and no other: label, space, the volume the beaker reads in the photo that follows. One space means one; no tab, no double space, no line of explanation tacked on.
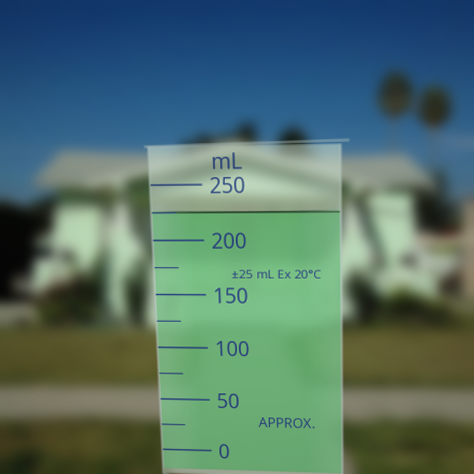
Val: 225 mL
